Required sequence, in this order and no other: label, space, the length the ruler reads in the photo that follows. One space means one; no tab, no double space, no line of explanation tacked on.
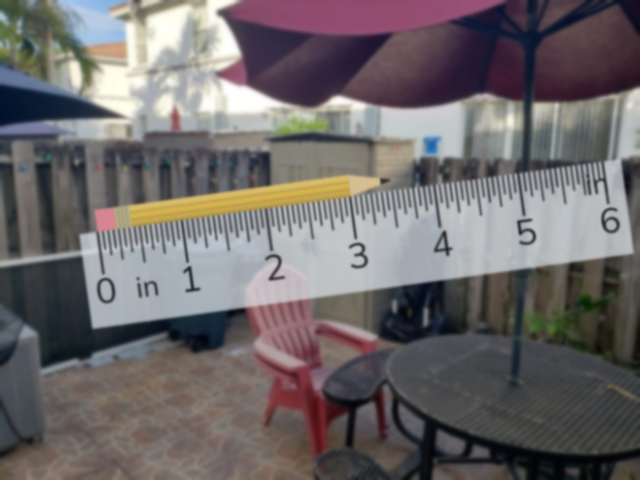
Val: 3.5 in
